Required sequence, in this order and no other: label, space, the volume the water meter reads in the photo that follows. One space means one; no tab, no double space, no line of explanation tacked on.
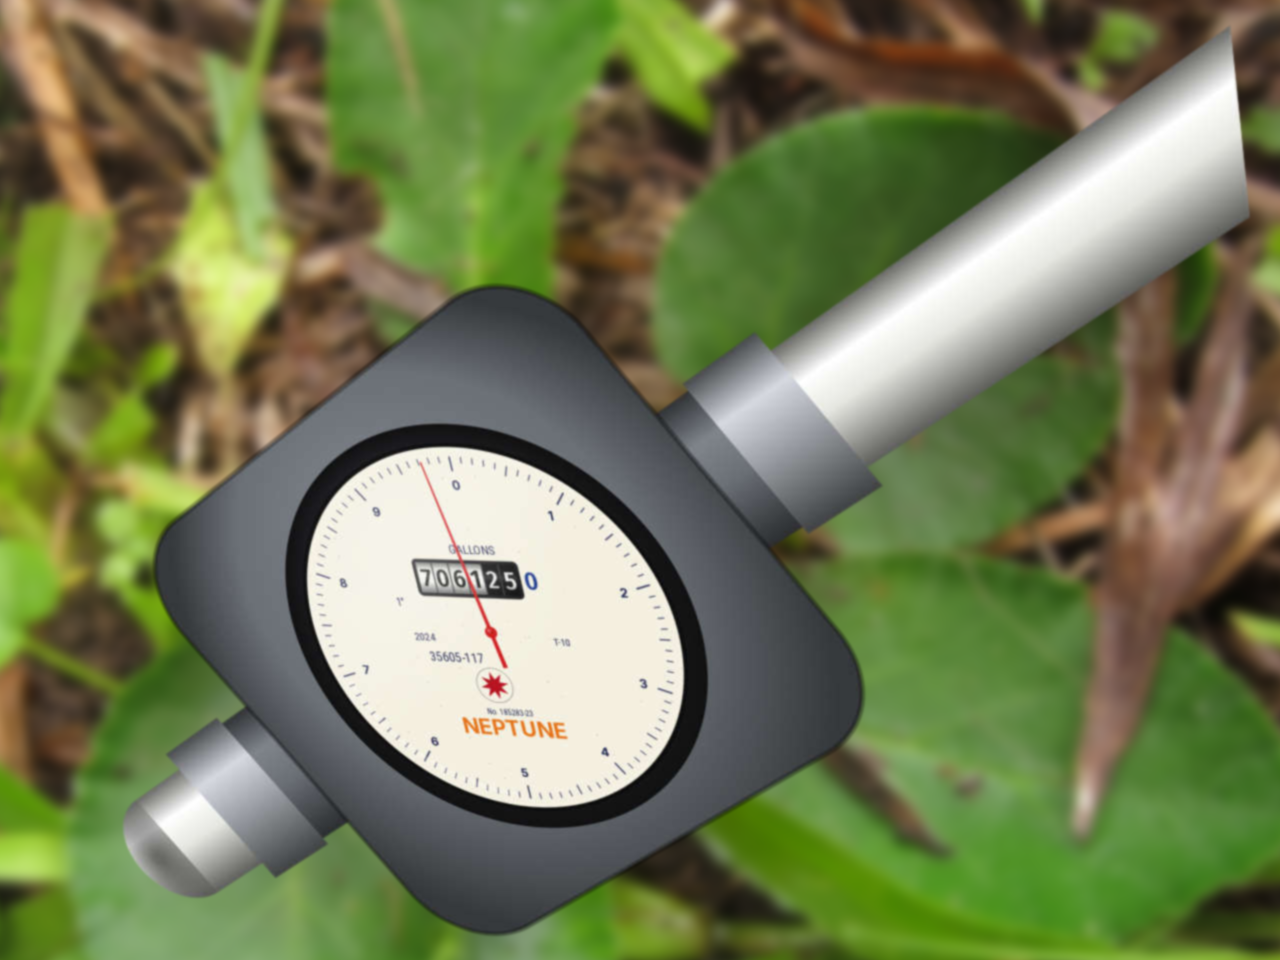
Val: 7061249.7 gal
